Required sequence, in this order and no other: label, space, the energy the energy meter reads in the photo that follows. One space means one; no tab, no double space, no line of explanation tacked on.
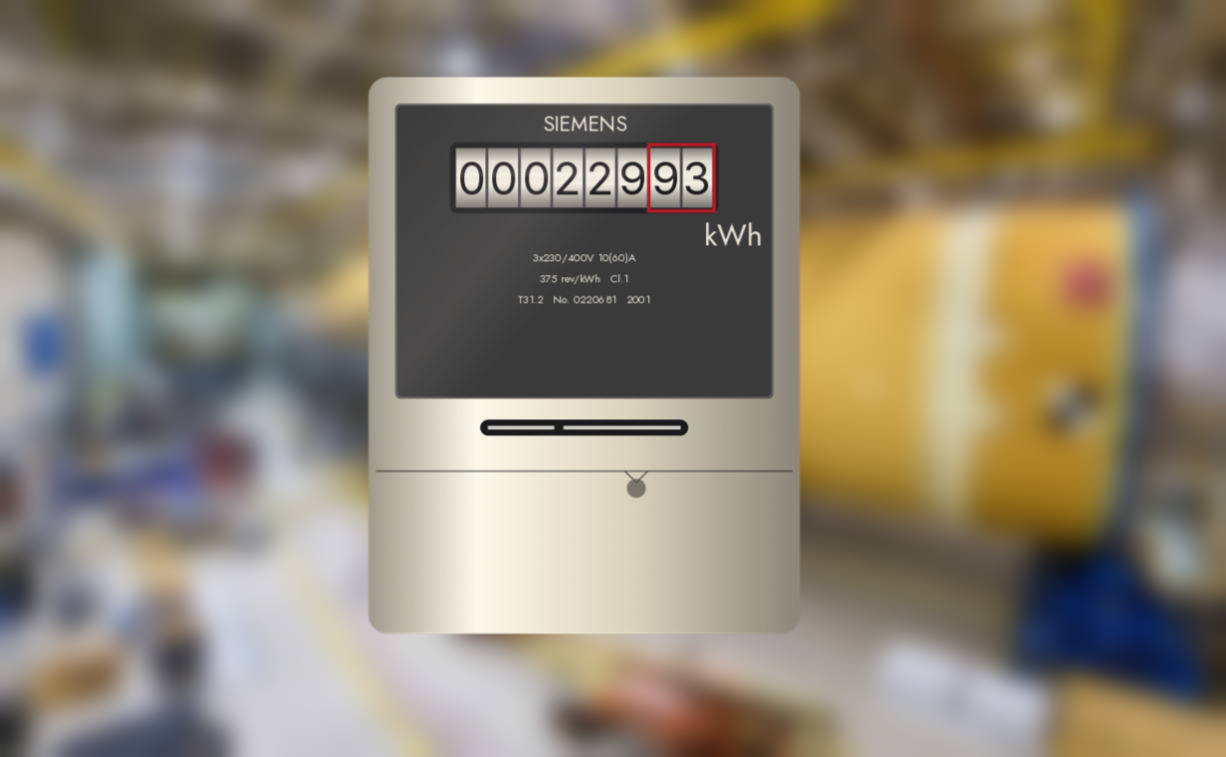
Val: 229.93 kWh
